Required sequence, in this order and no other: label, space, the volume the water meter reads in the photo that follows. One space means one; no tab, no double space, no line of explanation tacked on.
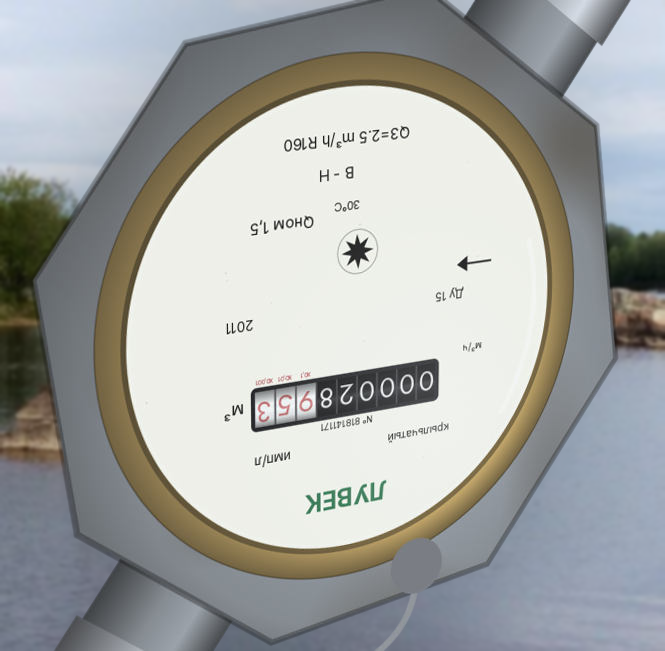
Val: 28.953 m³
